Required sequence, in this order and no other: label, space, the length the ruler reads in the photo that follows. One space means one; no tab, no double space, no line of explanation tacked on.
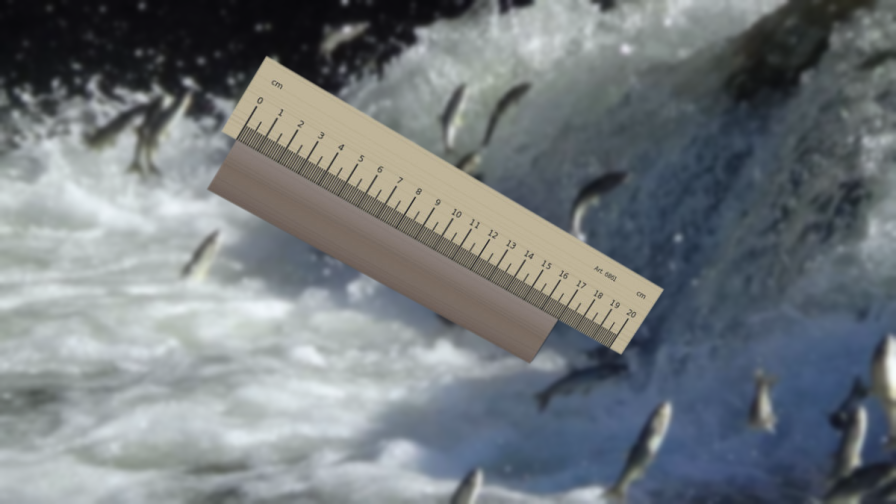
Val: 17 cm
